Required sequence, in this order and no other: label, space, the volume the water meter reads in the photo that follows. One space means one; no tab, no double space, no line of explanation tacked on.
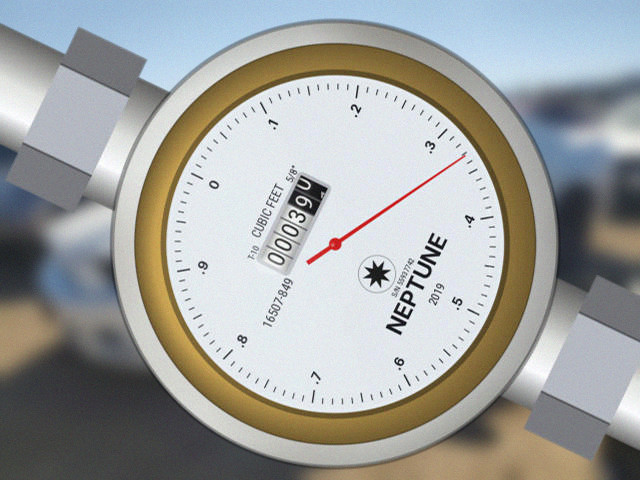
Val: 390.33 ft³
